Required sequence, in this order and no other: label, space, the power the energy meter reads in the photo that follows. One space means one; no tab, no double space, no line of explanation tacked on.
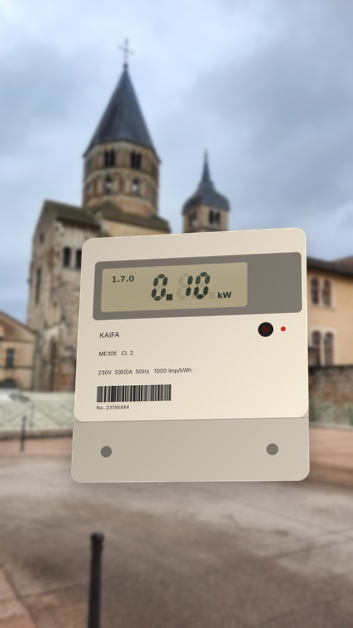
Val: 0.10 kW
